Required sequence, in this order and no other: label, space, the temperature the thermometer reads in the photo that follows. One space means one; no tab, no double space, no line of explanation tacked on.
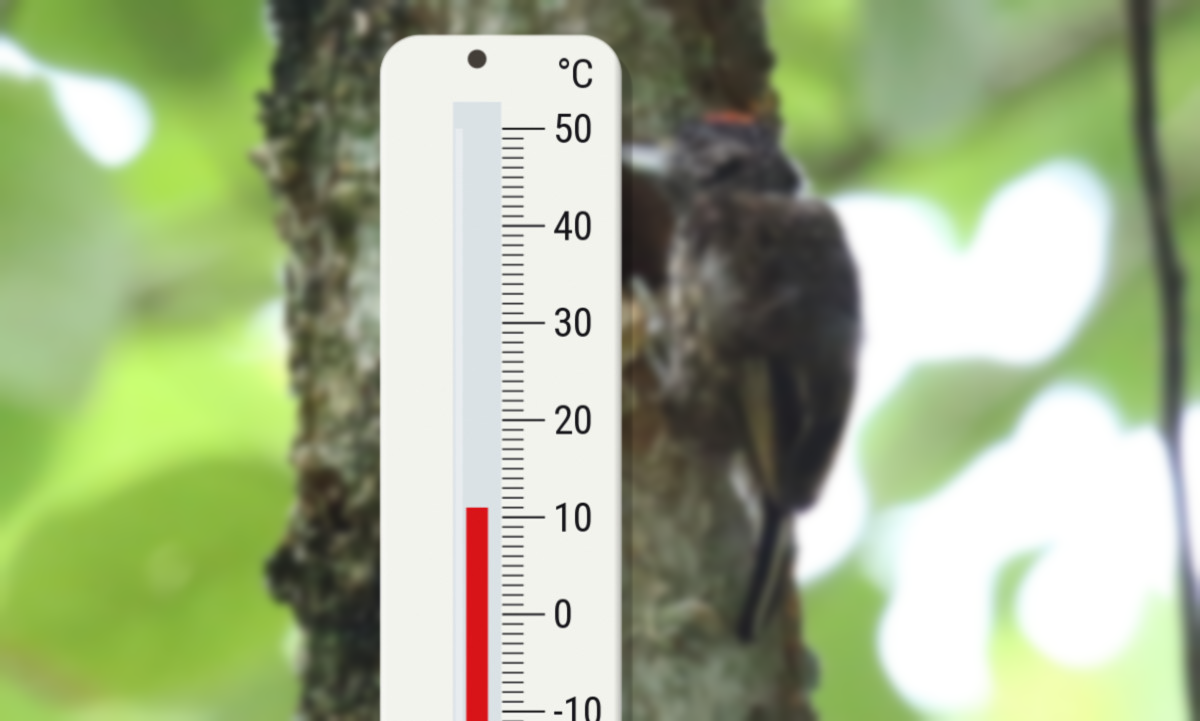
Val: 11 °C
